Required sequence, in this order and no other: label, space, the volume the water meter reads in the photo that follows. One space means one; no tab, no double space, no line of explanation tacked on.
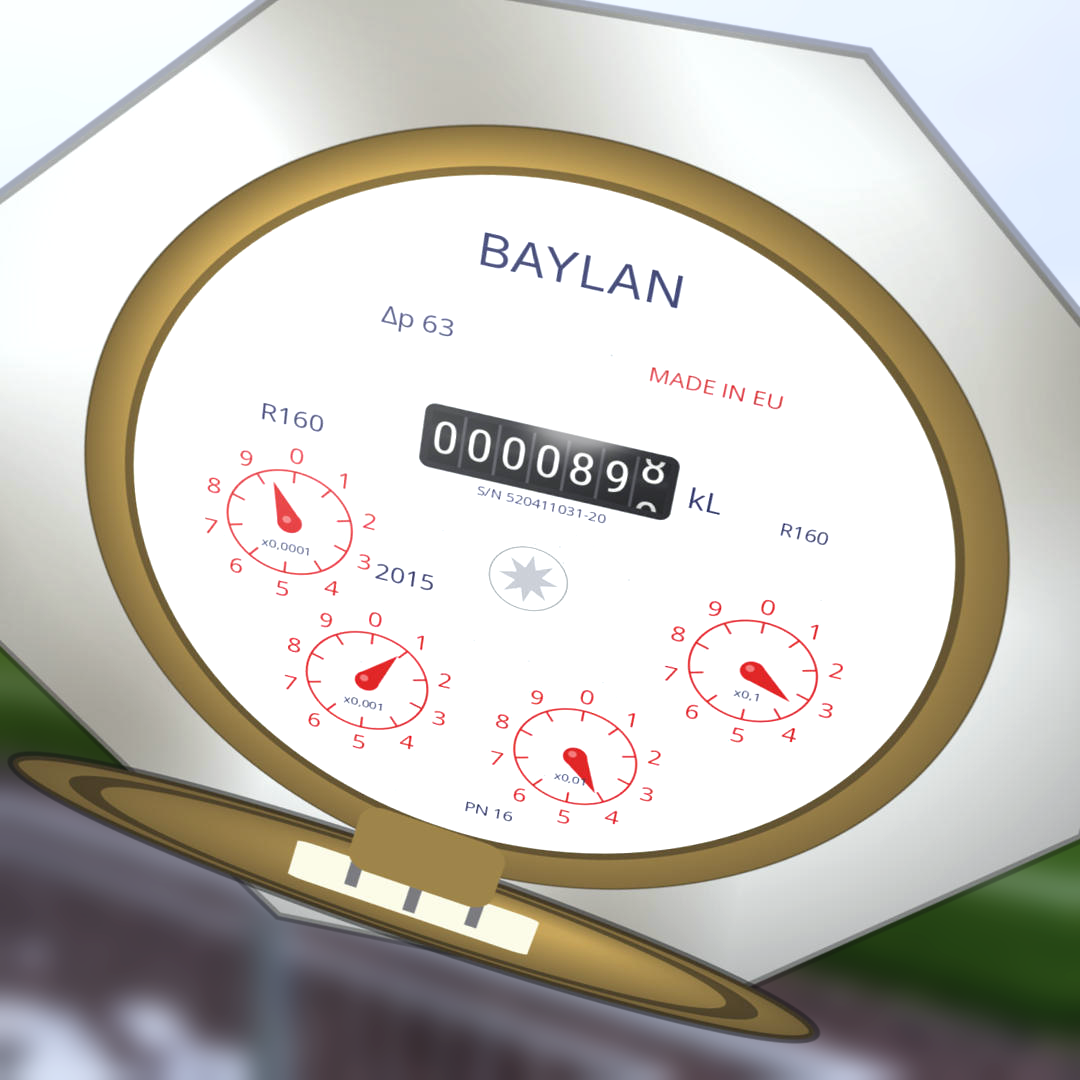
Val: 898.3409 kL
